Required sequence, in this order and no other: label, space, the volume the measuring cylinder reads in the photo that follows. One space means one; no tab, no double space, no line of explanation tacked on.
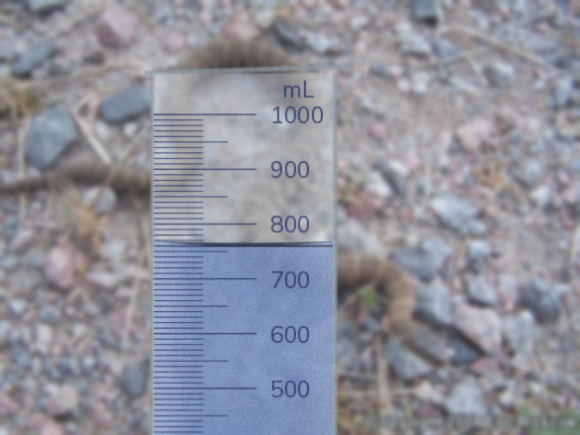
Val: 760 mL
